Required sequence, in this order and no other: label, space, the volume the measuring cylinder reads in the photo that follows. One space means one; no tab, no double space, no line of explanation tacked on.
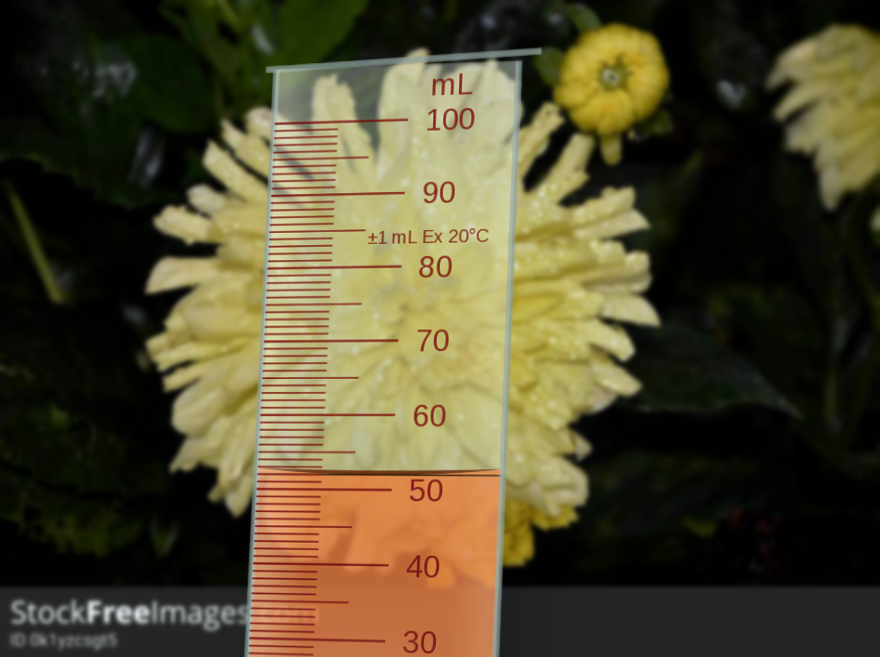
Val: 52 mL
